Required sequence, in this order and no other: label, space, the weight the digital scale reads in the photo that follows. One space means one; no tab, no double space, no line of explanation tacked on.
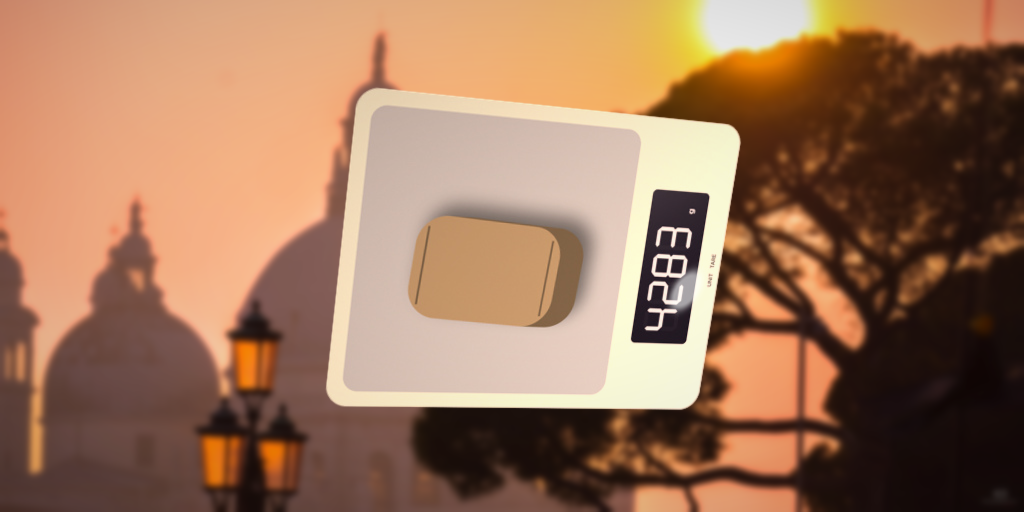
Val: 4283 g
